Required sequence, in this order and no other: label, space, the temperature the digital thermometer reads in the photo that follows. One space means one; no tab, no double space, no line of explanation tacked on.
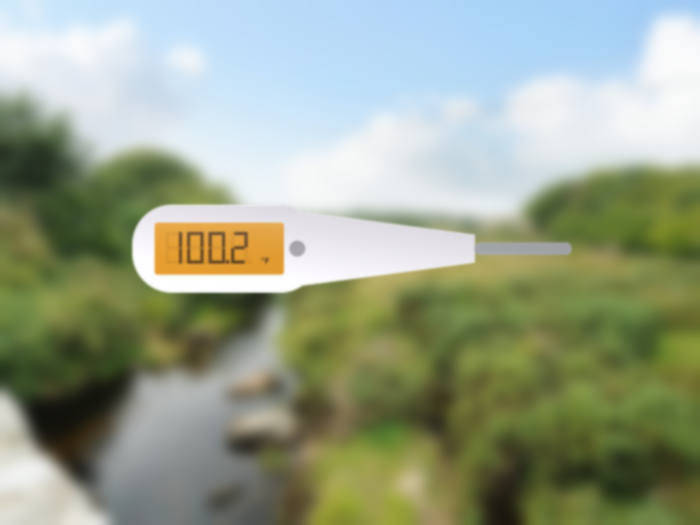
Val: 100.2 °F
